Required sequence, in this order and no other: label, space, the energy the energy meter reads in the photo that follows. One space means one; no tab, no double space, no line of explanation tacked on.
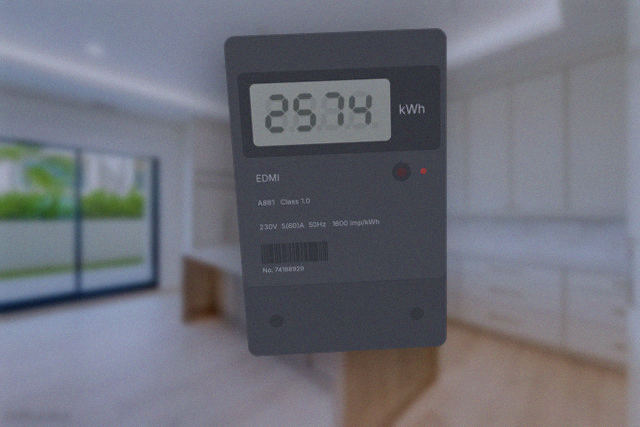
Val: 2574 kWh
